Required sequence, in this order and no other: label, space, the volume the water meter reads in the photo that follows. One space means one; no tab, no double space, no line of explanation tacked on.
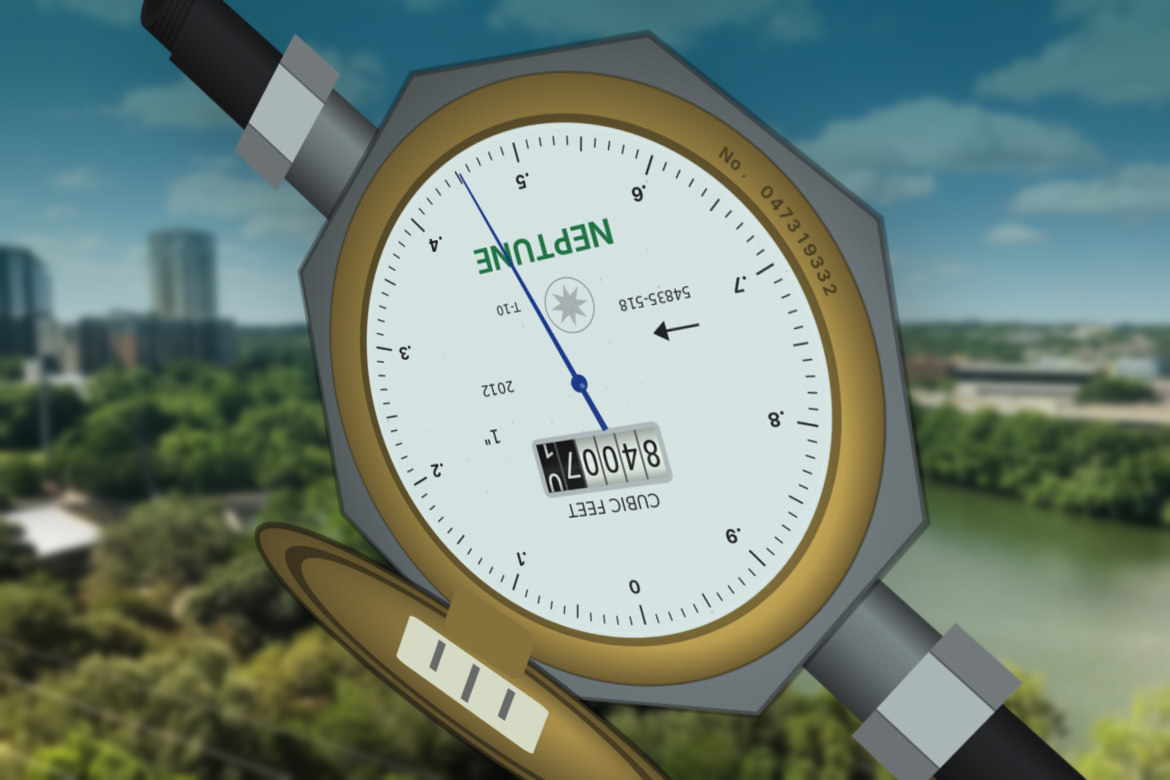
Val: 840070.45 ft³
